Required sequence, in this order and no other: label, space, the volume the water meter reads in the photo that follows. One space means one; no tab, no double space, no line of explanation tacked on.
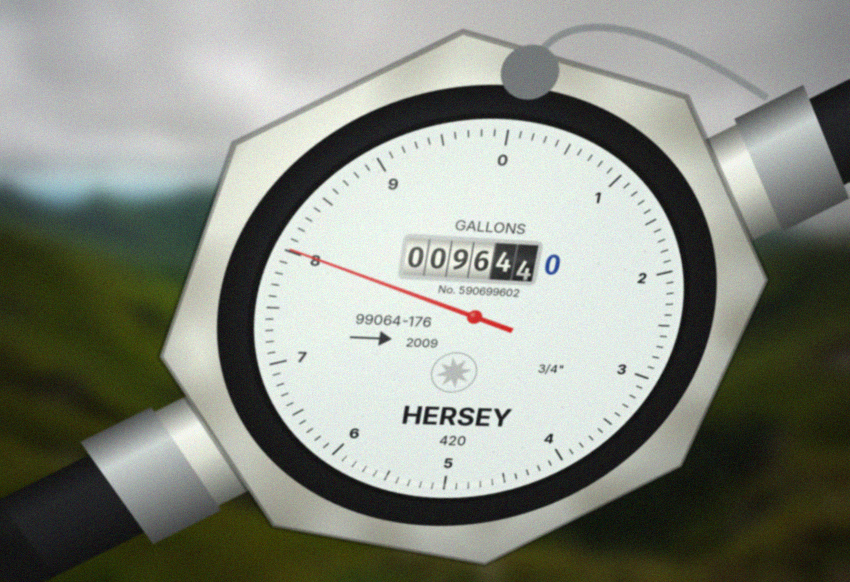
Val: 96438.0 gal
